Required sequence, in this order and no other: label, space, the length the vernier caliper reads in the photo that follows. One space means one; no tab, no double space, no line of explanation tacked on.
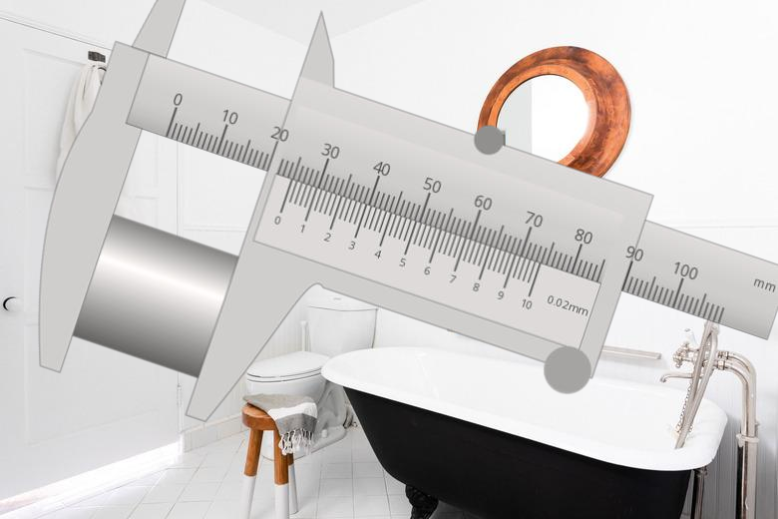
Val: 24.8 mm
